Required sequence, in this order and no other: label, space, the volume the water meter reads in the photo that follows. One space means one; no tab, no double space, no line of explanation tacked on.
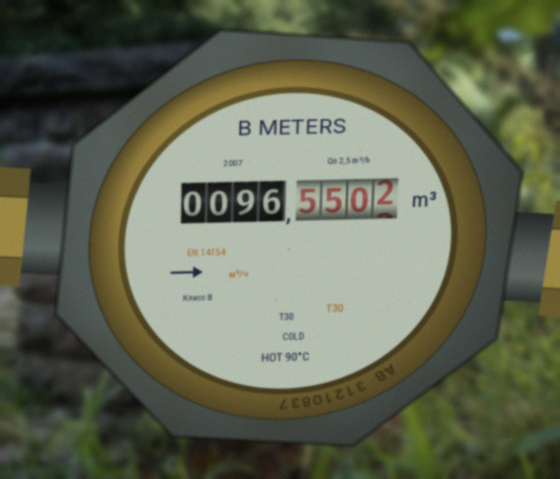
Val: 96.5502 m³
